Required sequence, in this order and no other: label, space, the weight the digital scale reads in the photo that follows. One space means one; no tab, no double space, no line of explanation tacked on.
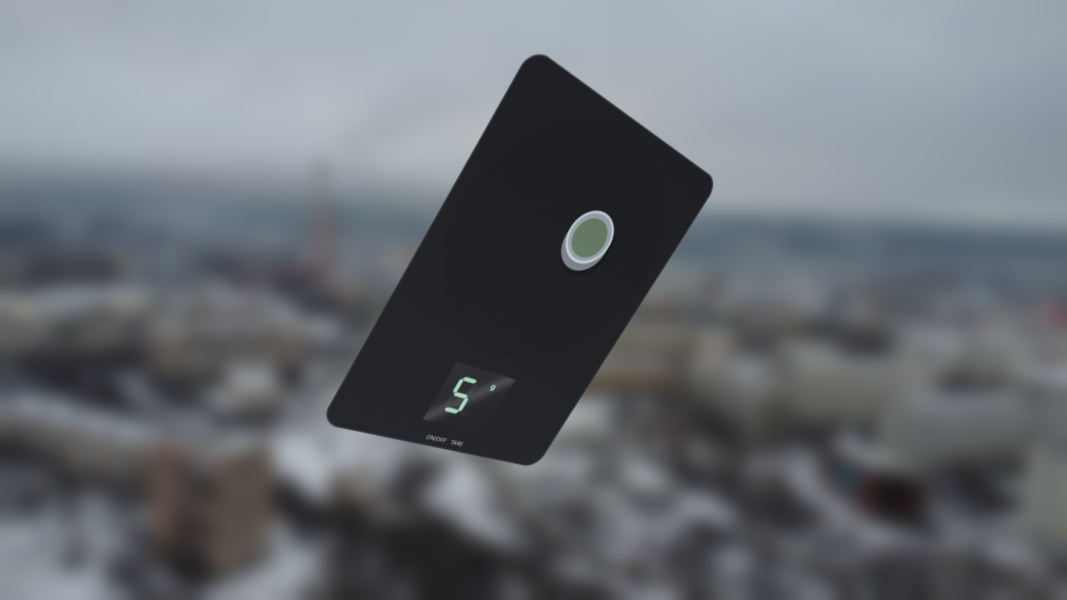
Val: 5 g
